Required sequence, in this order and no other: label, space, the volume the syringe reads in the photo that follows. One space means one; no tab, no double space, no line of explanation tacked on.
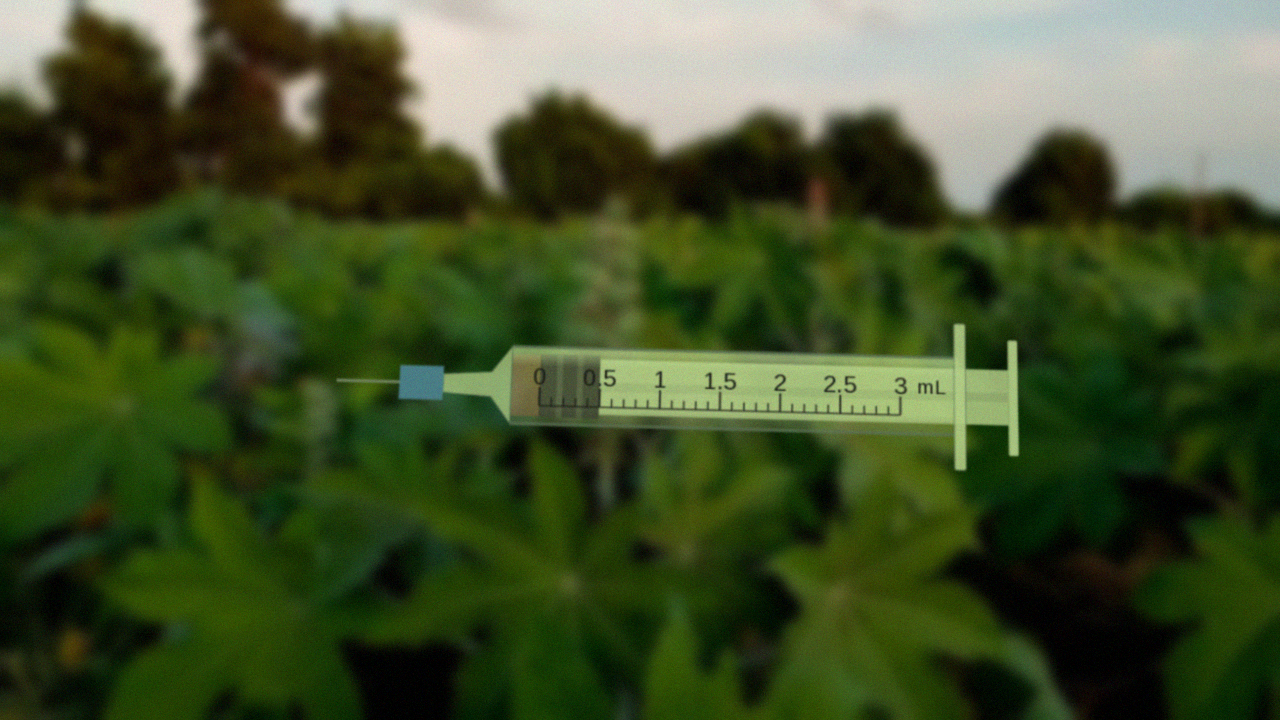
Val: 0 mL
